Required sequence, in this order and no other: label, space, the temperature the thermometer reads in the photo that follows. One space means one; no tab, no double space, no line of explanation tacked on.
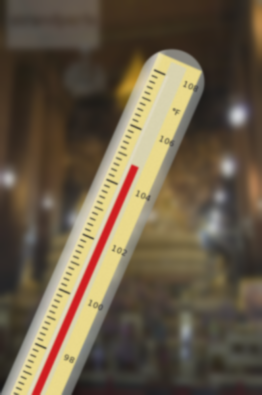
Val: 104.8 °F
